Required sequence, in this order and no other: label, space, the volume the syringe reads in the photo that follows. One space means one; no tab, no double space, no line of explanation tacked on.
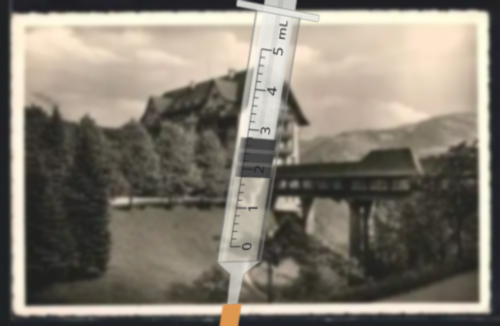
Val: 1.8 mL
